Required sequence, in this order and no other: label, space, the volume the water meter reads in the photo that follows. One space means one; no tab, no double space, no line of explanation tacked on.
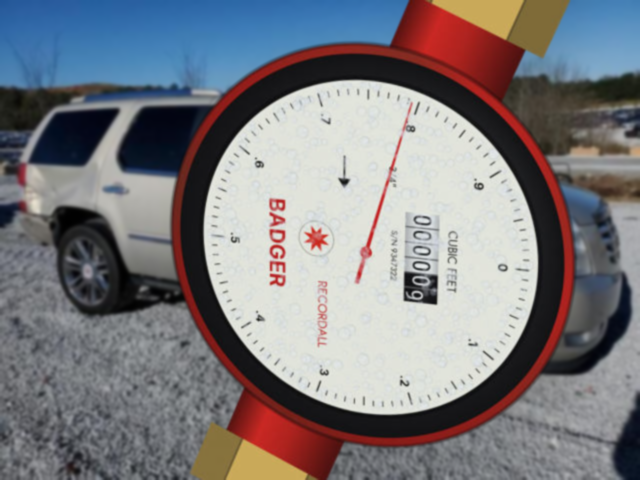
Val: 8.79 ft³
